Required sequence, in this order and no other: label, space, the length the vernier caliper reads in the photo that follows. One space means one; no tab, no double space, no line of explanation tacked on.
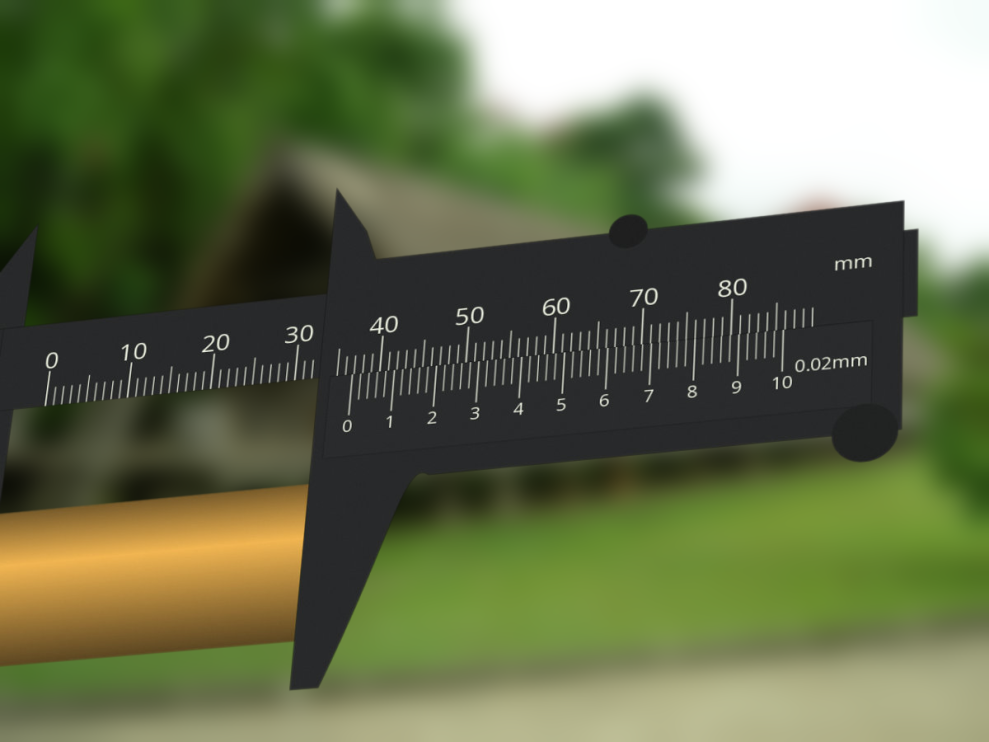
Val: 36.8 mm
